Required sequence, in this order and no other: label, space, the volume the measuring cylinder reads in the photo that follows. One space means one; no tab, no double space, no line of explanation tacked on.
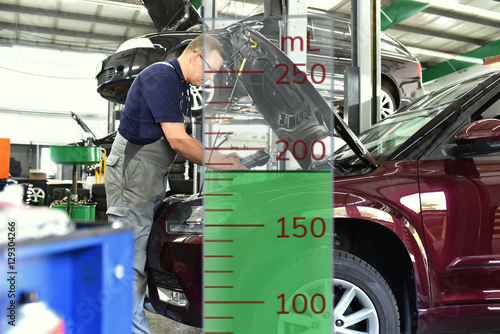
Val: 185 mL
